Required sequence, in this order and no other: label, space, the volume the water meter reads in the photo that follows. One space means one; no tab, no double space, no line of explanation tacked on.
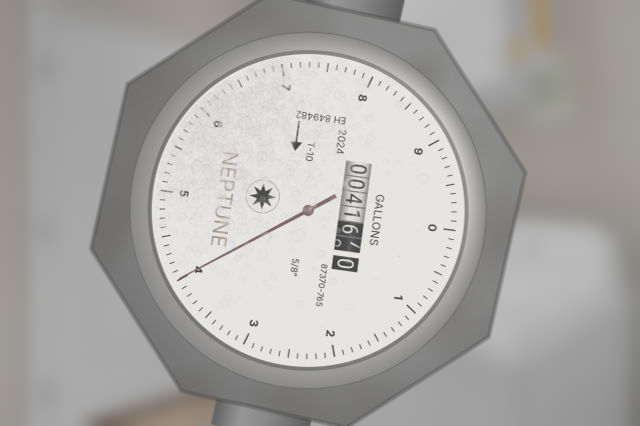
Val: 41674.0 gal
